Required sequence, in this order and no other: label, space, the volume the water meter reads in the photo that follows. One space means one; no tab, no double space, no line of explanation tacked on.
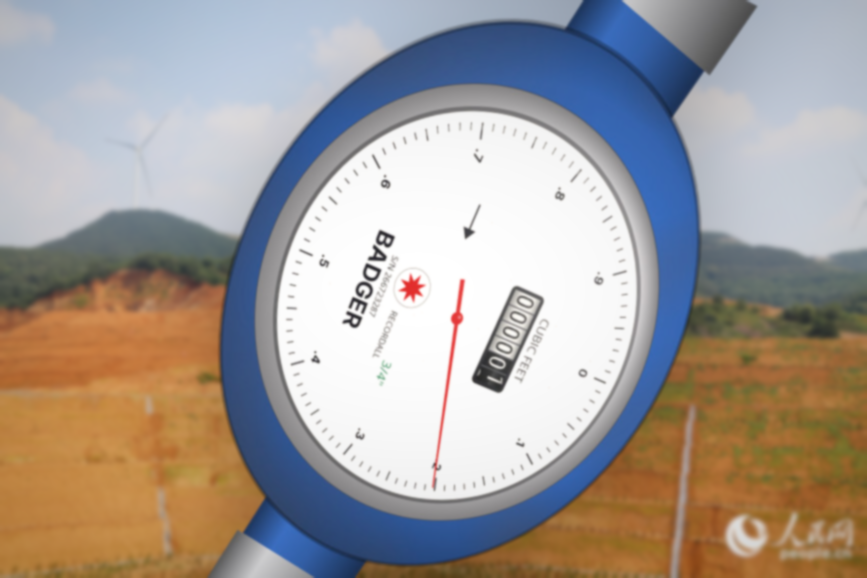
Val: 1.20 ft³
